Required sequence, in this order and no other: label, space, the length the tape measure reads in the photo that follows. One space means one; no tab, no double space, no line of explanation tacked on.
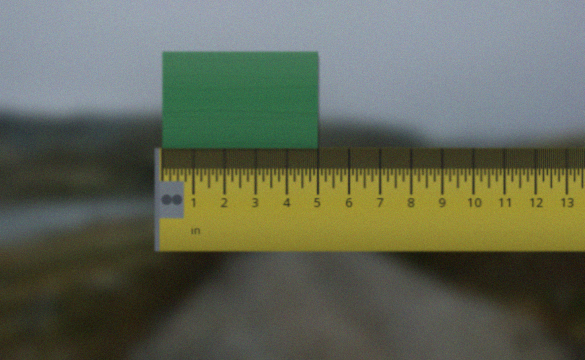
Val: 5 in
